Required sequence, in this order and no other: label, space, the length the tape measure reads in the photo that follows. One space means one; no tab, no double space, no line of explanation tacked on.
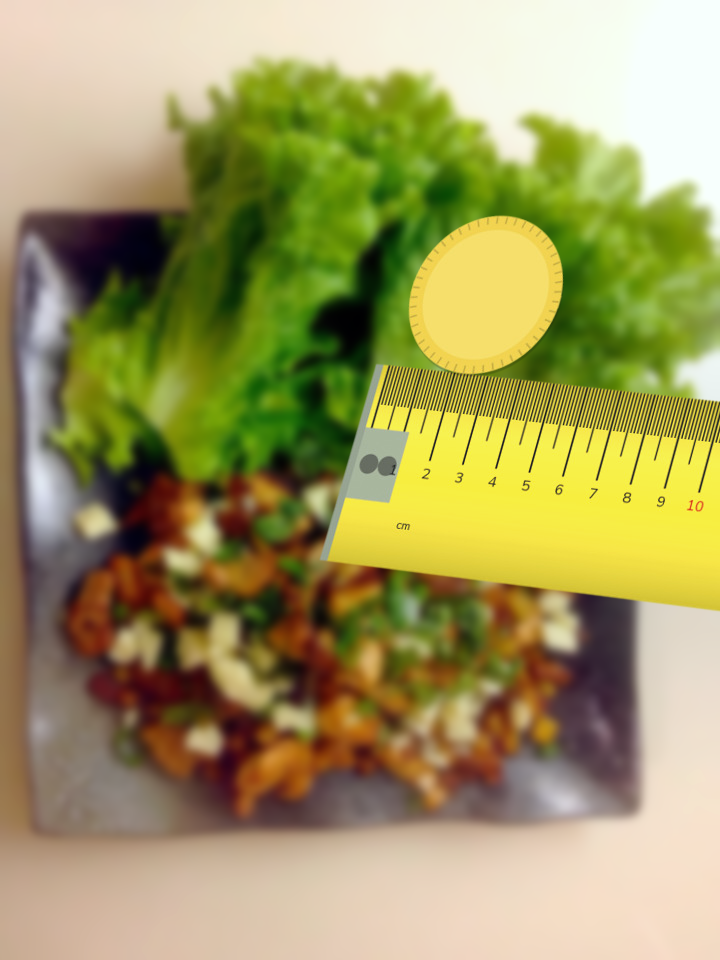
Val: 4.5 cm
